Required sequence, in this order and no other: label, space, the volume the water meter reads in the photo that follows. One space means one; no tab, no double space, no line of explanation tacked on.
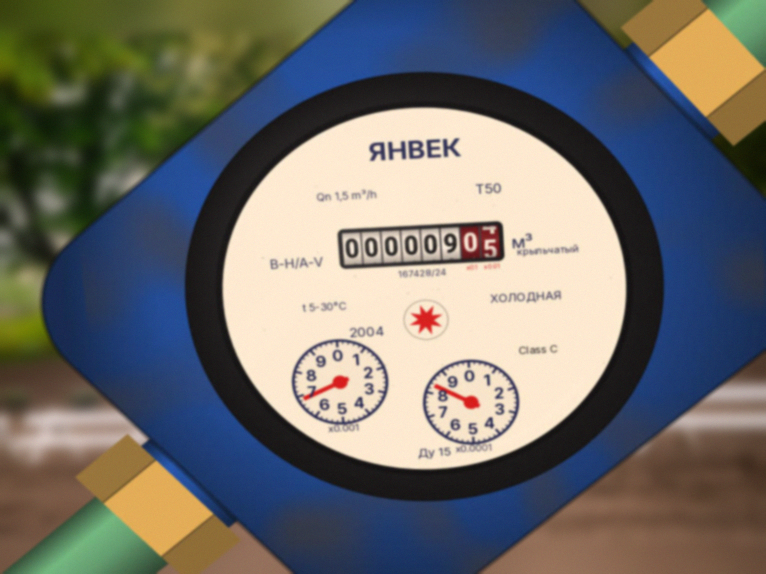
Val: 9.0468 m³
